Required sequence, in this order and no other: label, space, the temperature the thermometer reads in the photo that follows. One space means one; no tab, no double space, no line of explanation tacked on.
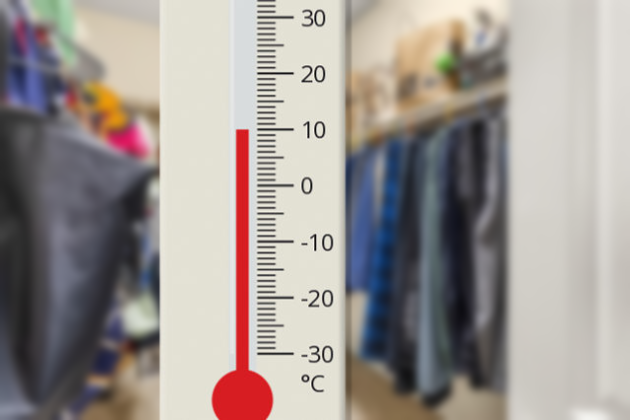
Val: 10 °C
